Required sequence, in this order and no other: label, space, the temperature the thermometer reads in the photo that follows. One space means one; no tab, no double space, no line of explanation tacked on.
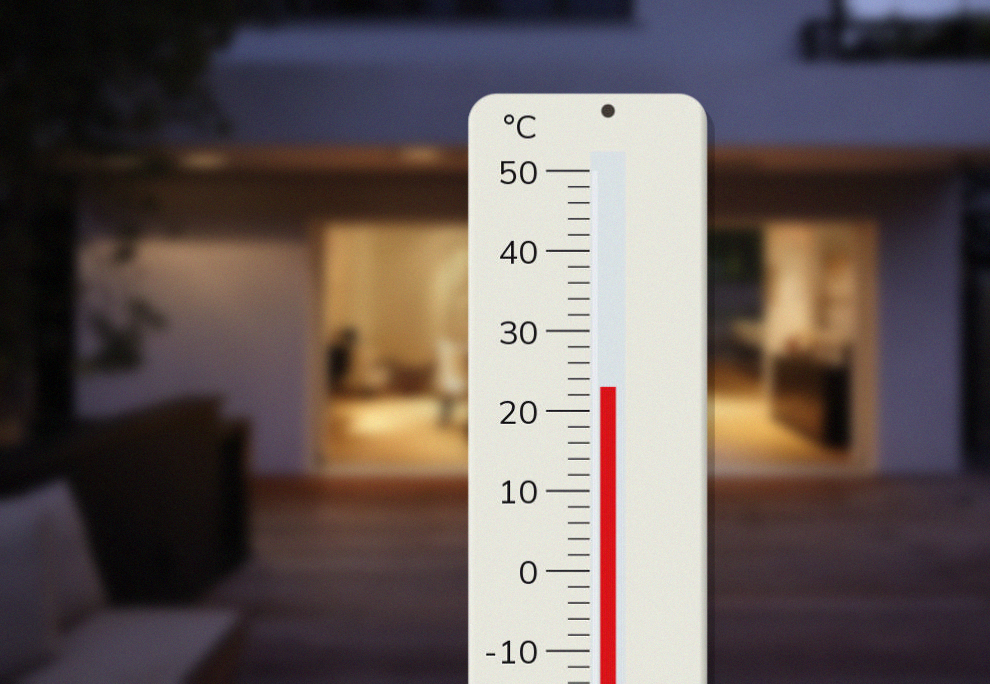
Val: 23 °C
